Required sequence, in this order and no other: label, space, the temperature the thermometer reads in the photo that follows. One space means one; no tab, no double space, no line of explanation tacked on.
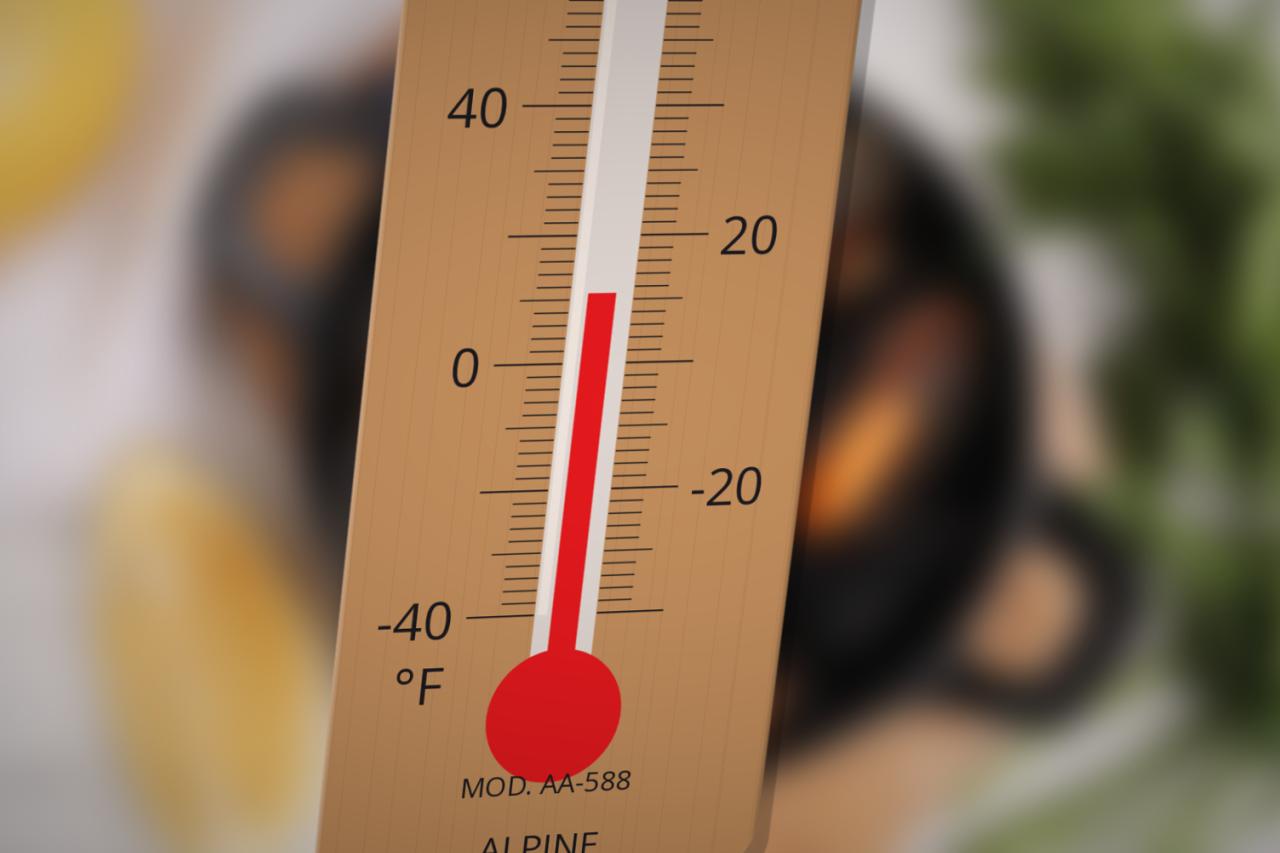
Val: 11 °F
